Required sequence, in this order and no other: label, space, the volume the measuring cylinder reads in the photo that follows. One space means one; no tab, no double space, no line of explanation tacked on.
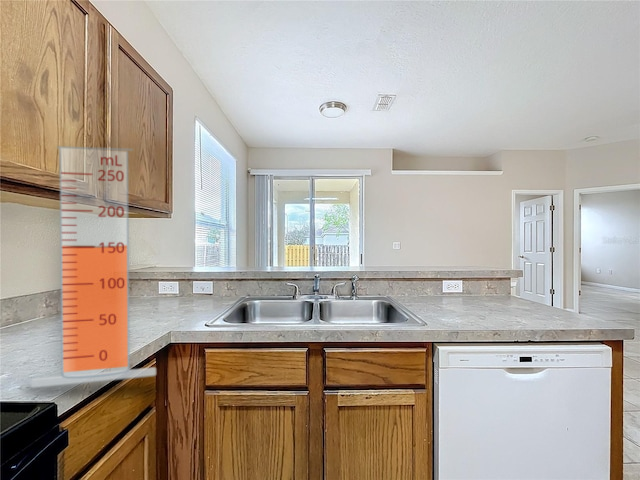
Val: 150 mL
